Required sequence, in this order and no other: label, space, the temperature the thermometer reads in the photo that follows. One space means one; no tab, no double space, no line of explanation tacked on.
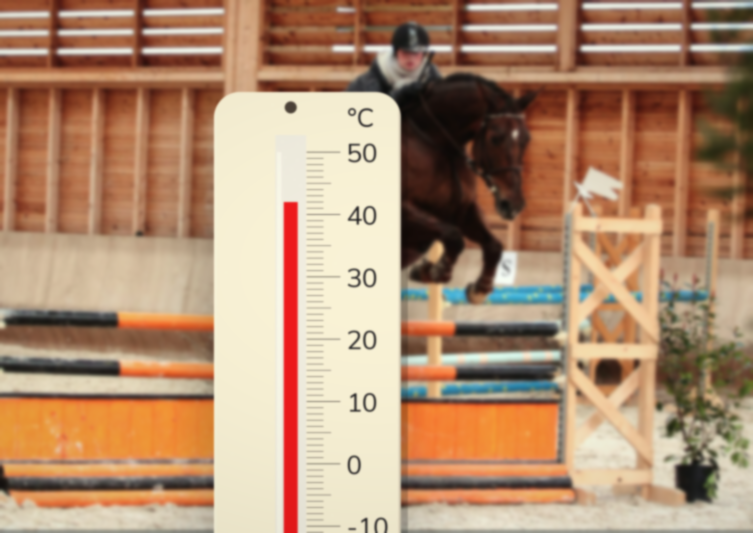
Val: 42 °C
